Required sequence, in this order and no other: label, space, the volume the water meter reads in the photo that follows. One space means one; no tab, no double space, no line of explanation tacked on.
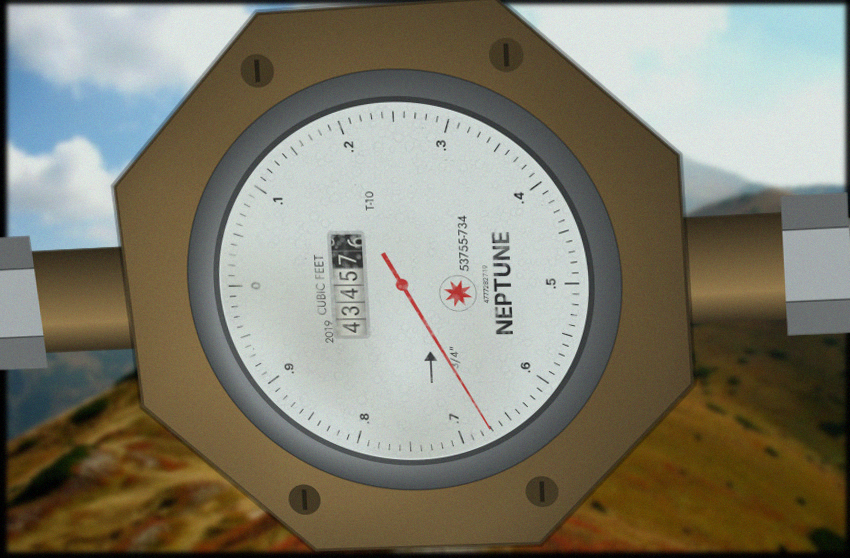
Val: 434575.67 ft³
